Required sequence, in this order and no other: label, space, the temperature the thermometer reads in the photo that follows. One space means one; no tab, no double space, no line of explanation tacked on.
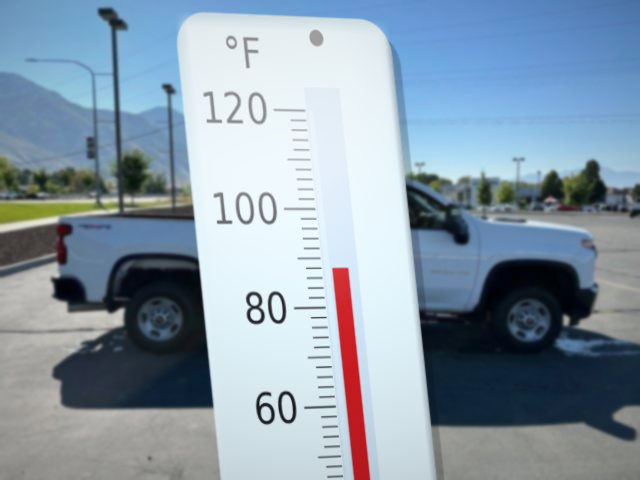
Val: 88 °F
